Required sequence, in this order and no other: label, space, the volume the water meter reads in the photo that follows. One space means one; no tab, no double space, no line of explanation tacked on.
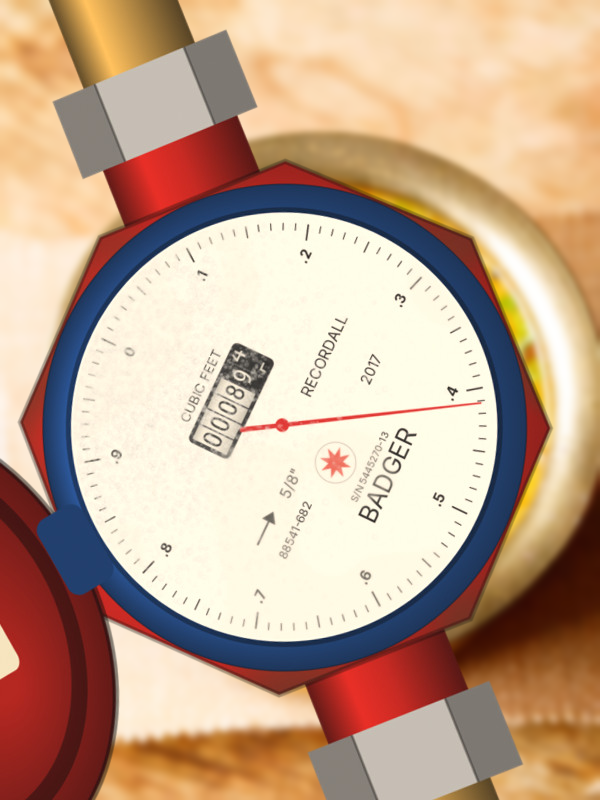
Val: 894.41 ft³
